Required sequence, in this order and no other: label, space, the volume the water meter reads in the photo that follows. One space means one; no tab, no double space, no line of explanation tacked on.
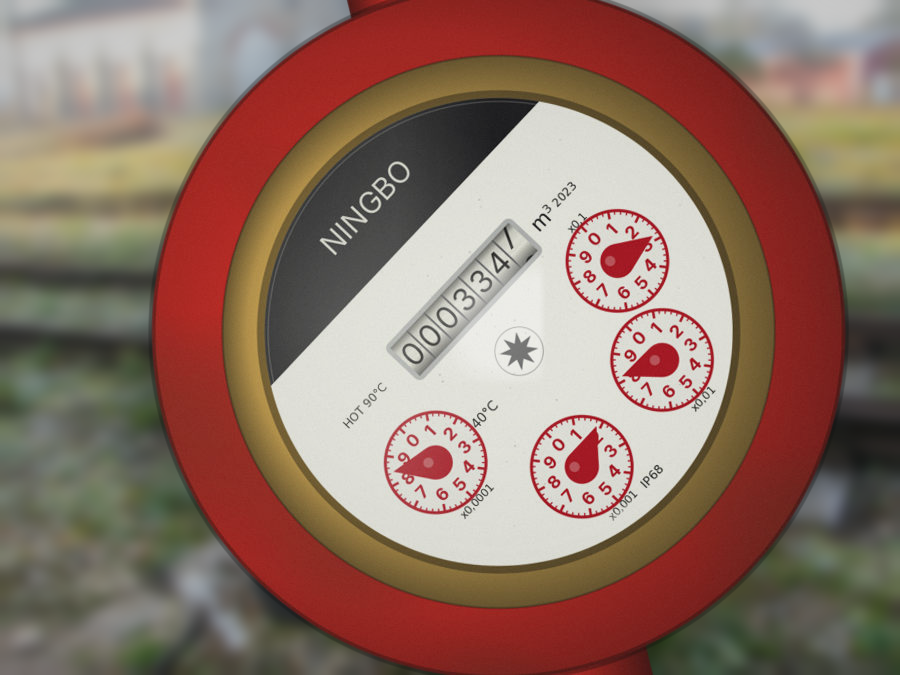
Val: 3347.2818 m³
